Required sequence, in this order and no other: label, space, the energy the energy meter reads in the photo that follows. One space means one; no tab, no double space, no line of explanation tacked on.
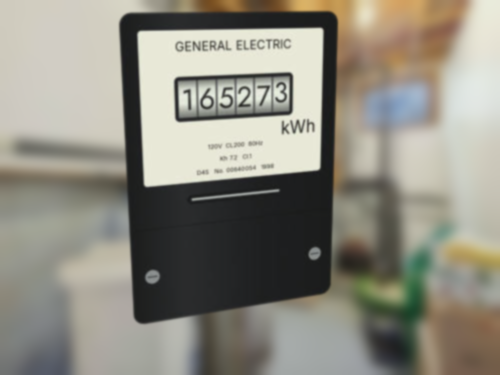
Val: 165273 kWh
